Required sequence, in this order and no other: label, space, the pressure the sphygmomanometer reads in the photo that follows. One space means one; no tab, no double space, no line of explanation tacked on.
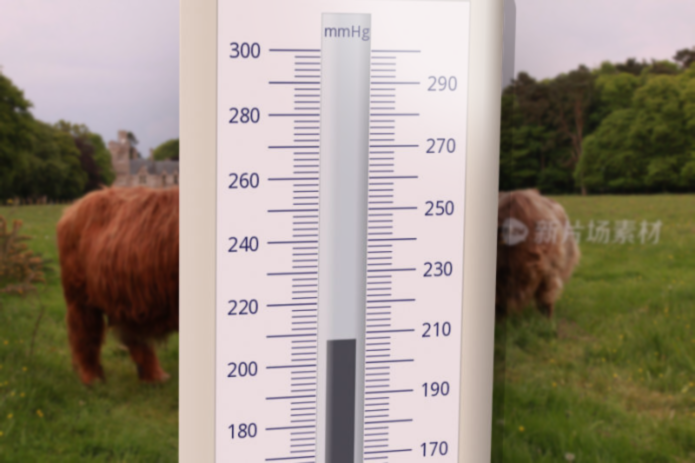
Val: 208 mmHg
